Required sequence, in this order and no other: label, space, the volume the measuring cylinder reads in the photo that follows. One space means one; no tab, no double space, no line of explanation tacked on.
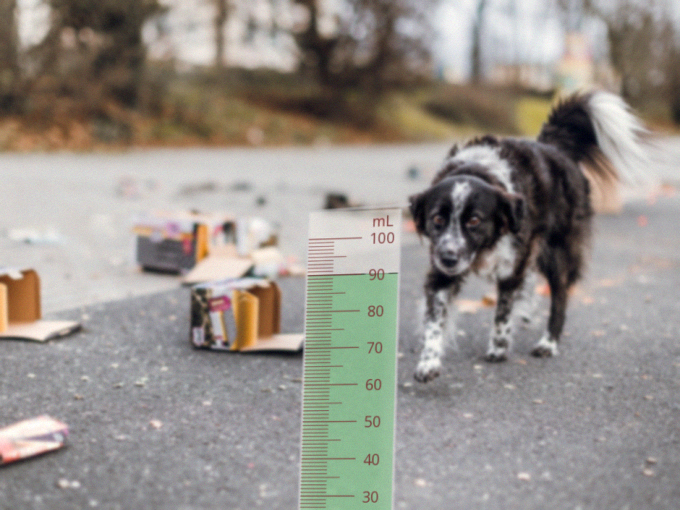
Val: 90 mL
